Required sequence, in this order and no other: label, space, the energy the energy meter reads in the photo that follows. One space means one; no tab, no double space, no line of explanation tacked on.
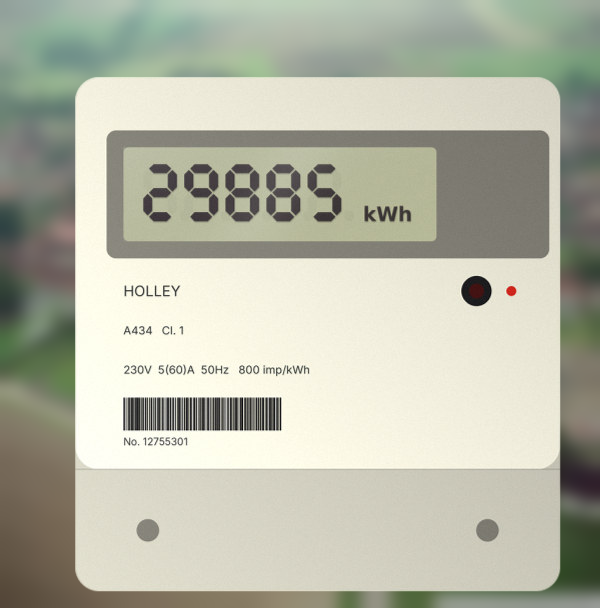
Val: 29885 kWh
